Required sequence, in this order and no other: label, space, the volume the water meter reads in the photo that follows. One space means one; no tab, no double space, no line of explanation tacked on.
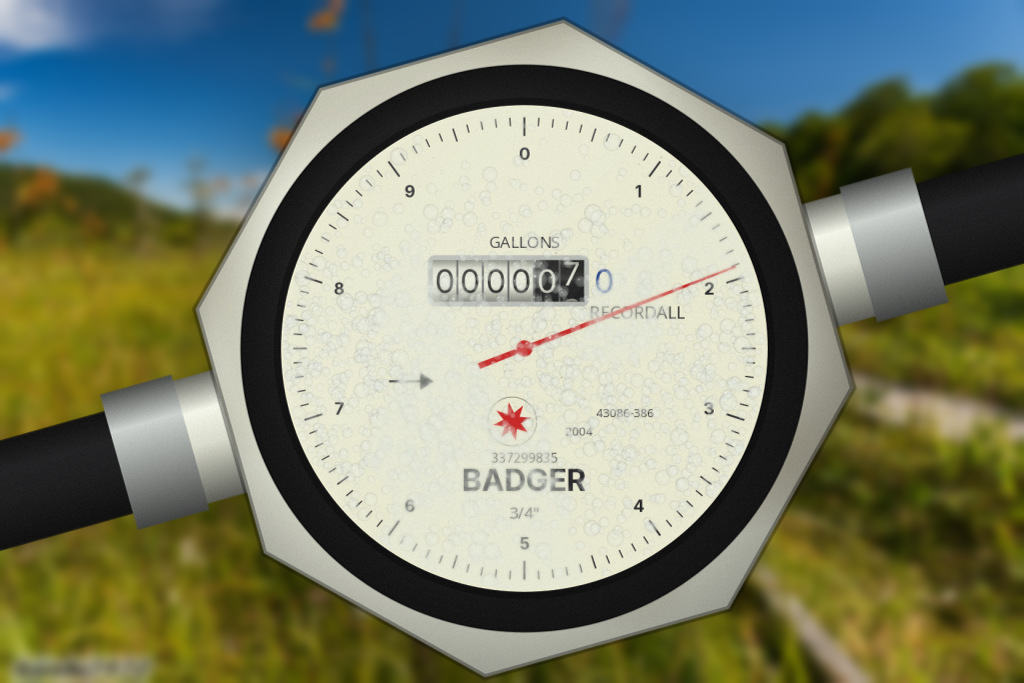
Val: 71.9 gal
